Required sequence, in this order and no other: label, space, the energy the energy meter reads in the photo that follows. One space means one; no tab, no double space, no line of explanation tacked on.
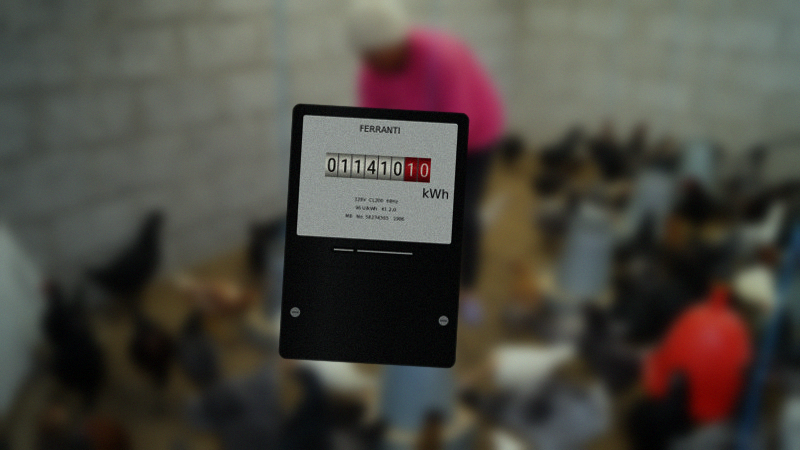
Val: 11410.10 kWh
